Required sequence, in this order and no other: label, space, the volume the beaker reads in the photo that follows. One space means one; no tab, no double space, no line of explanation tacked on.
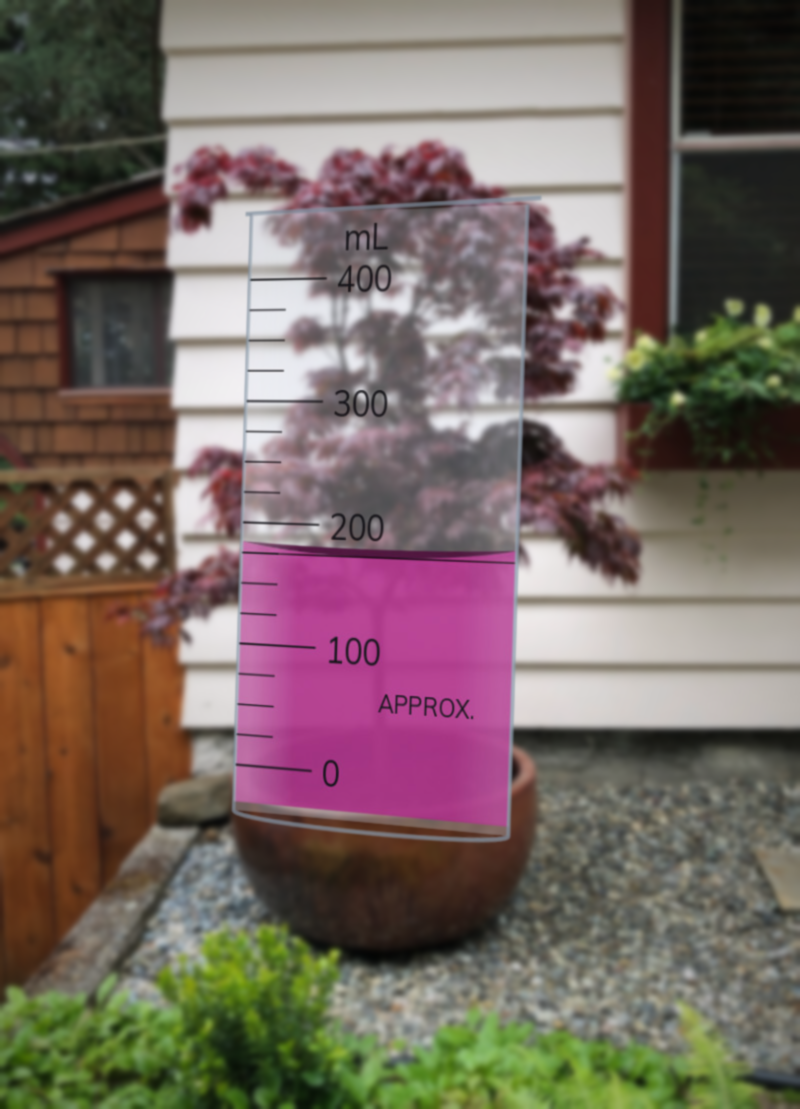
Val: 175 mL
